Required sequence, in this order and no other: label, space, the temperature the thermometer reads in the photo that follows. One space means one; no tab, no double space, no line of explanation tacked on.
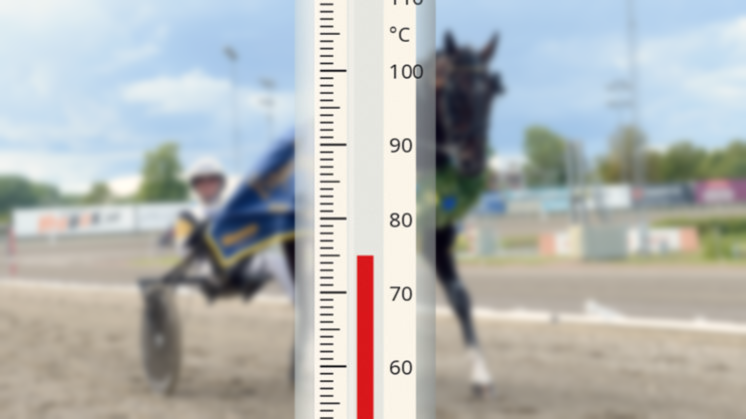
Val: 75 °C
